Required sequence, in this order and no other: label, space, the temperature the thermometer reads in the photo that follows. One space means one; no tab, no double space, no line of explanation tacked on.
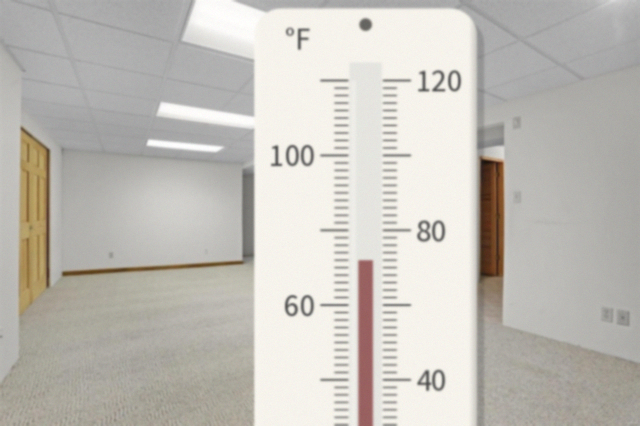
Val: 72 °F
